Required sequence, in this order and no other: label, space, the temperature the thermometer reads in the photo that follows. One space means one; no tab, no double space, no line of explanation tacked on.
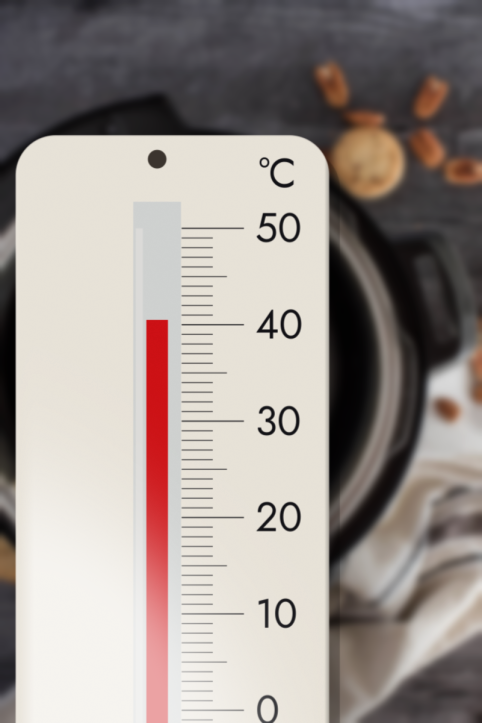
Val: 40.5 °C
